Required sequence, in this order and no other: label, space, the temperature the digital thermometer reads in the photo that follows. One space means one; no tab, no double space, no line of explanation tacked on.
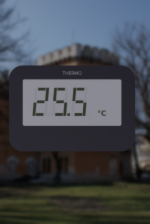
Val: 25.5 °C
